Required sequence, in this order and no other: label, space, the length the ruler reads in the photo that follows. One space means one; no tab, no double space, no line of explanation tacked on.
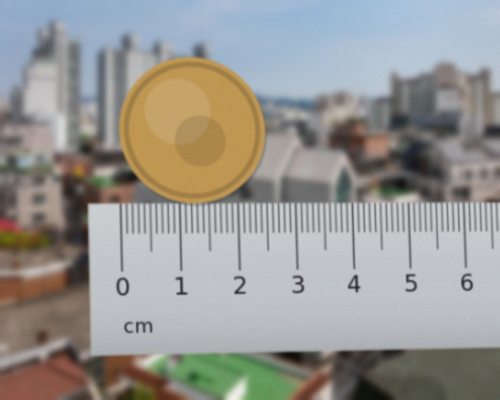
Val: 2.5 cm
